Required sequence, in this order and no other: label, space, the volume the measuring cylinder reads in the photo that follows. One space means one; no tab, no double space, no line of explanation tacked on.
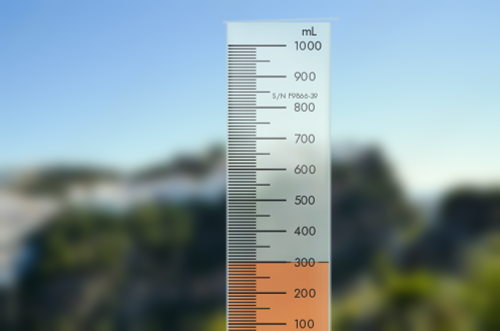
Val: 300 mL
